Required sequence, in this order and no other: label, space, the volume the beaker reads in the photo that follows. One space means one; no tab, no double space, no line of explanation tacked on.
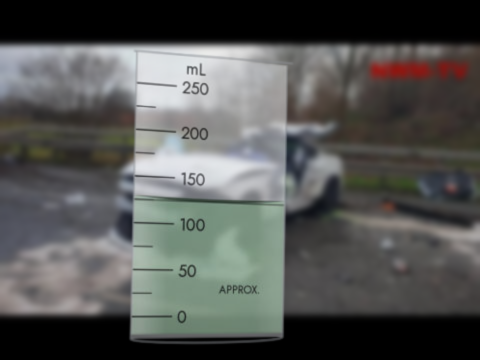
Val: 125 mL
